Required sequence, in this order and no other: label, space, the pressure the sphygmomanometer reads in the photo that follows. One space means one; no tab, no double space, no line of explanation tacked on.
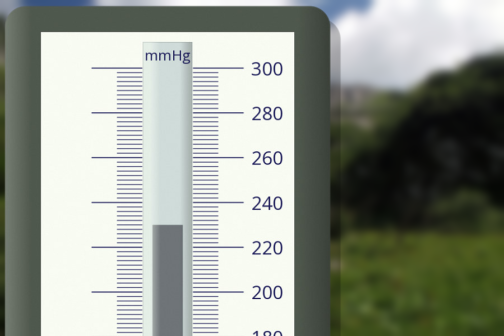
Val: 230 mmHg
